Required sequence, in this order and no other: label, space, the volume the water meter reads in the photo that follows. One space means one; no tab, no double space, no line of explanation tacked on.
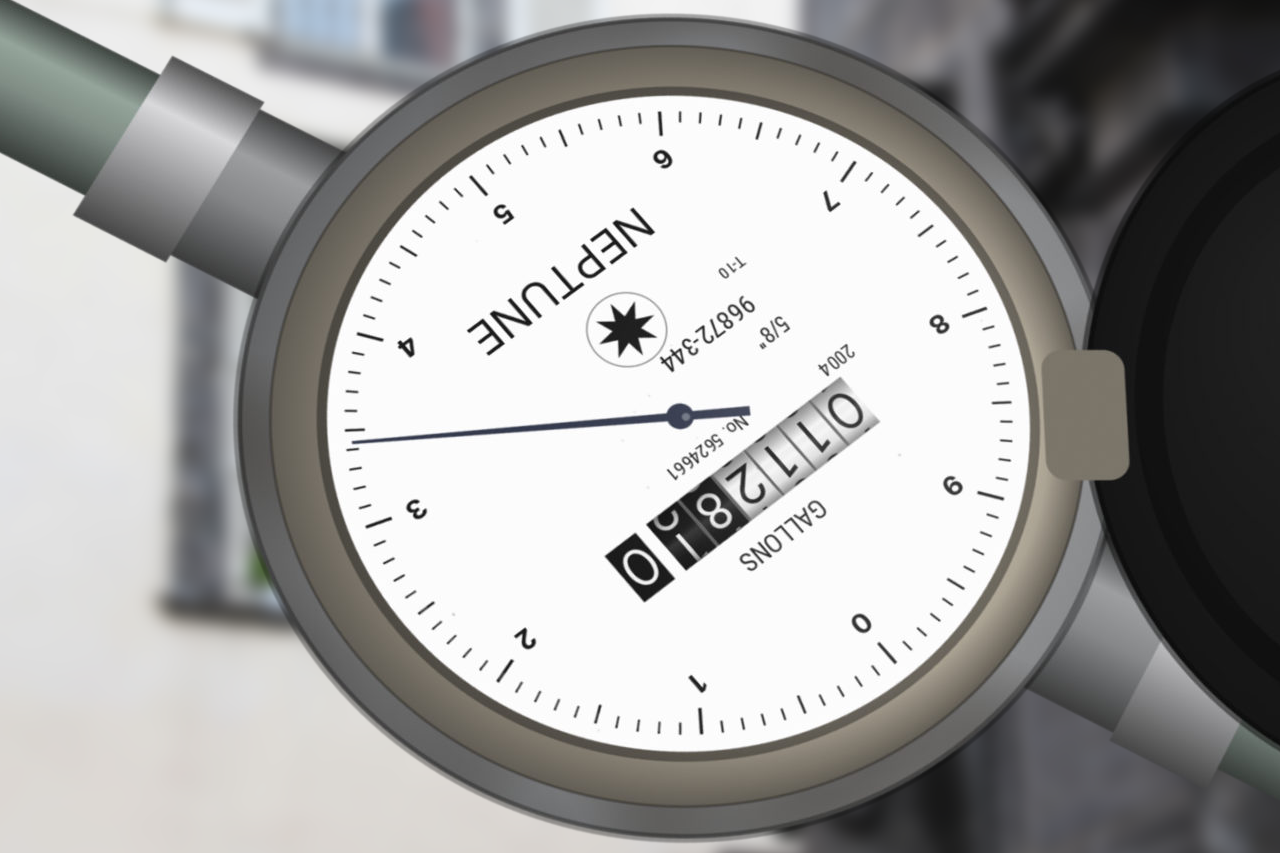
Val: 112813.4 gal
